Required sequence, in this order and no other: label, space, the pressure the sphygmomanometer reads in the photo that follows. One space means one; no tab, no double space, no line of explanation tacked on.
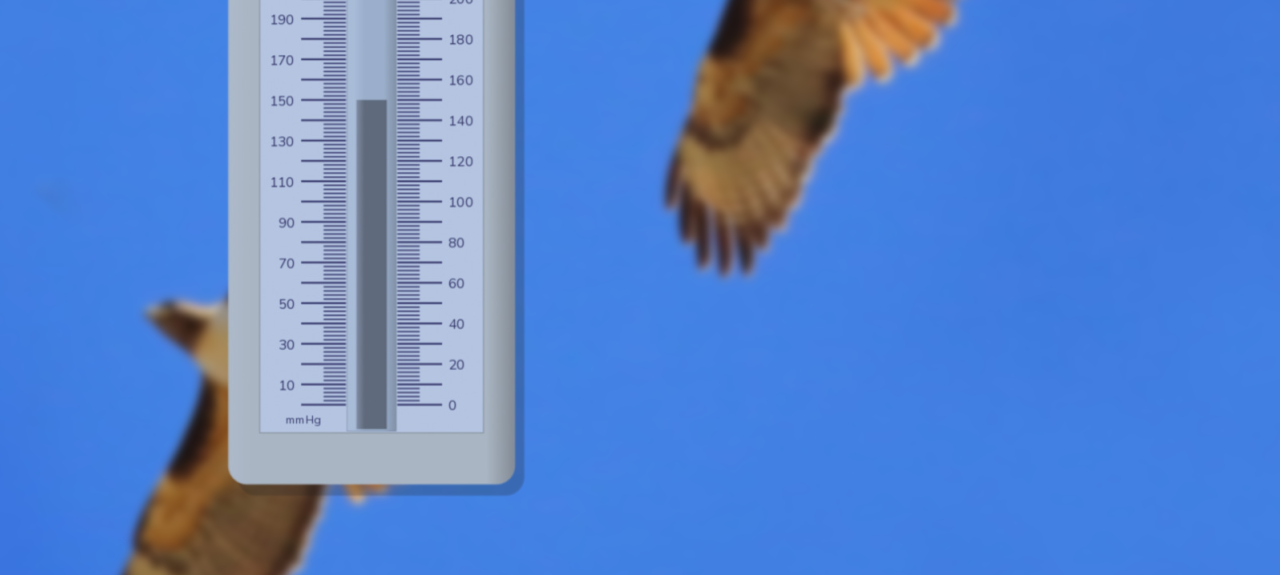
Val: 150 mmHg
